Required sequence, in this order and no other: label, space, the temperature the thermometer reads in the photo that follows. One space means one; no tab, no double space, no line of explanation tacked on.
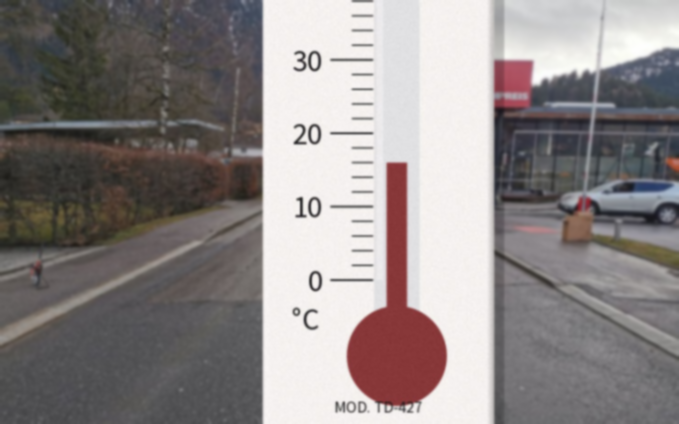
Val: 16 °C
